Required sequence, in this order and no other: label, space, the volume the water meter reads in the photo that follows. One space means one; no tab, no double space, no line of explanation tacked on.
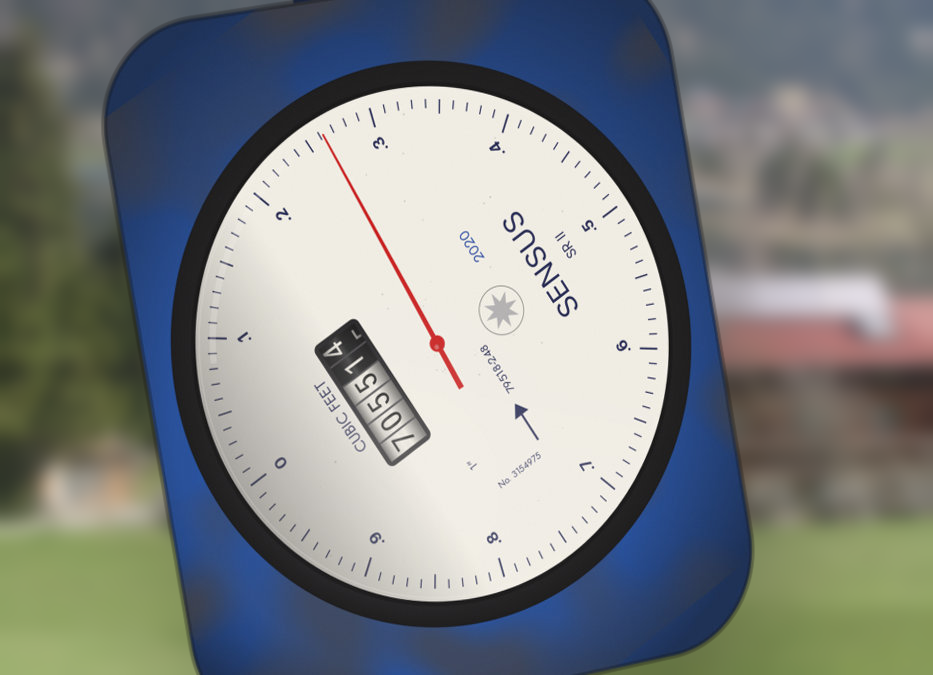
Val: 705514.26 ft³
